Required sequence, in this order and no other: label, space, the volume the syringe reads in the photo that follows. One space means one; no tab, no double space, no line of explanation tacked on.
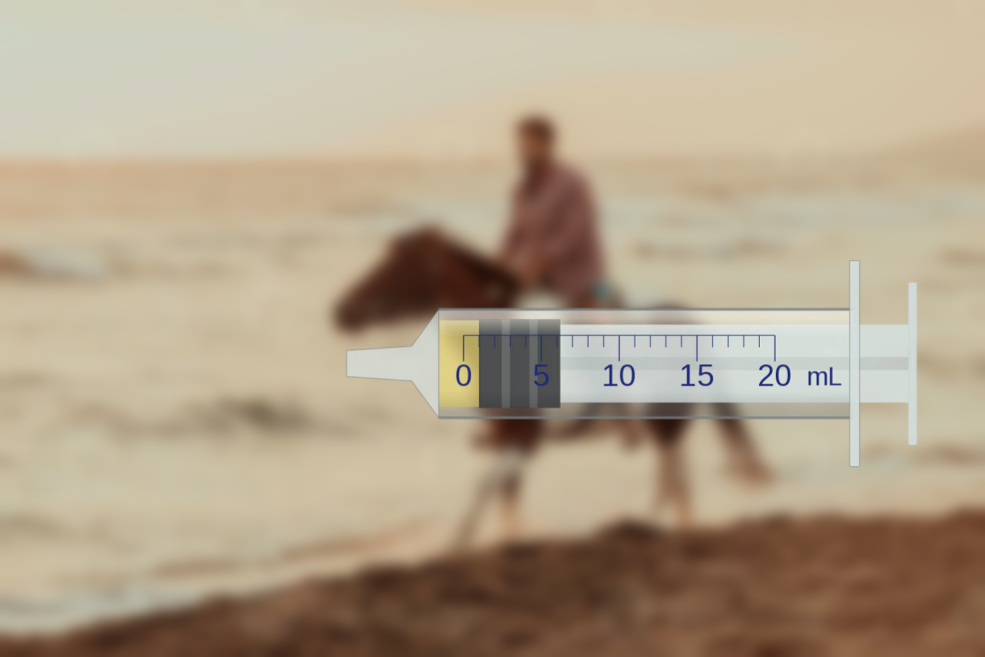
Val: 1 mL
